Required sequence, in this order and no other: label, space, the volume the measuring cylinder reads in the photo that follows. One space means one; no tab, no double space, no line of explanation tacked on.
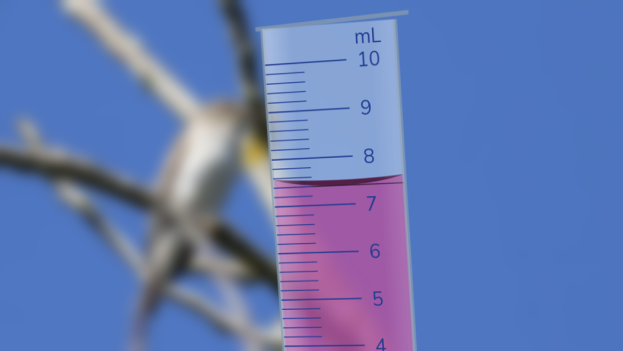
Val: 7.4 mL
